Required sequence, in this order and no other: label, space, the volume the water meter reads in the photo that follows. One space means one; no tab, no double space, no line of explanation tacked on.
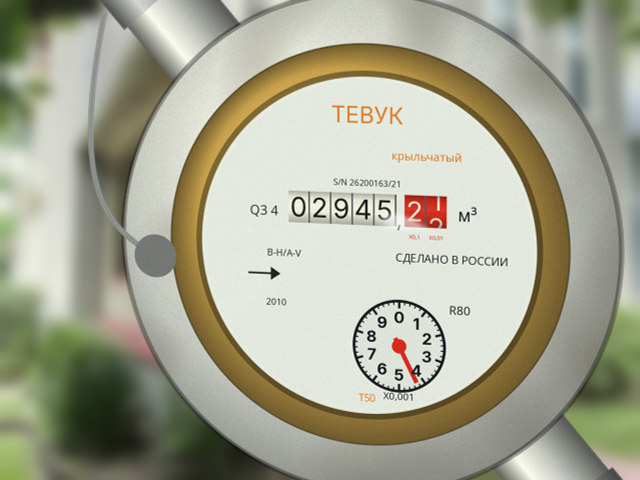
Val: 2945.214 m³
